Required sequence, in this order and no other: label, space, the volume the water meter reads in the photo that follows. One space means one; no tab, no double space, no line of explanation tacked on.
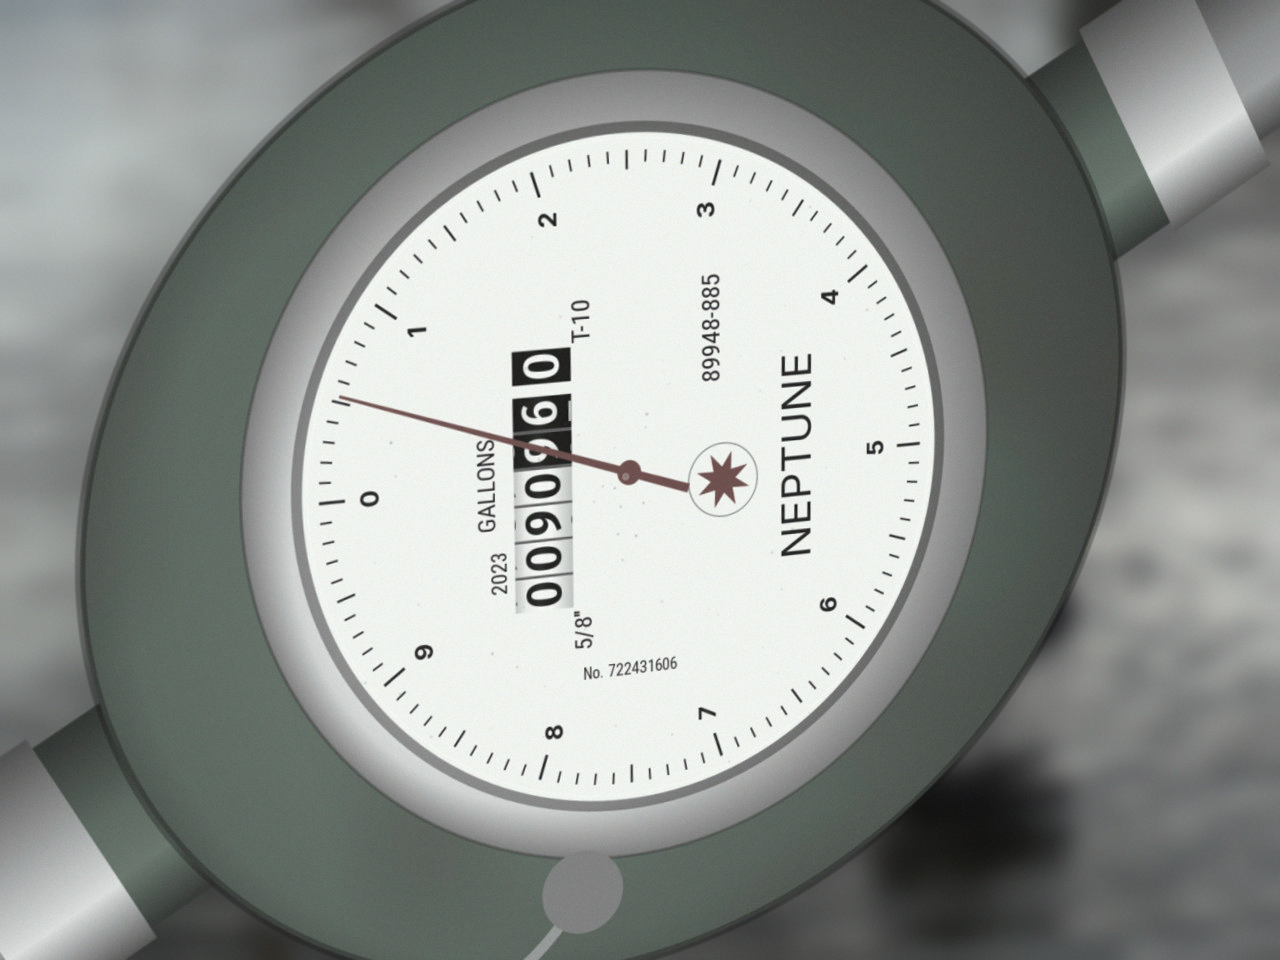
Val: 90960.5 gal
